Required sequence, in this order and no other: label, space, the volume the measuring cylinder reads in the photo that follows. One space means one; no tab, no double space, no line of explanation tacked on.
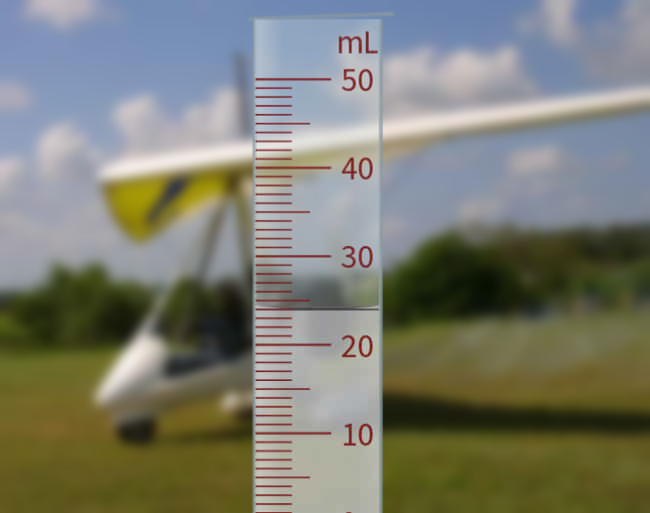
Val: 24 mL
